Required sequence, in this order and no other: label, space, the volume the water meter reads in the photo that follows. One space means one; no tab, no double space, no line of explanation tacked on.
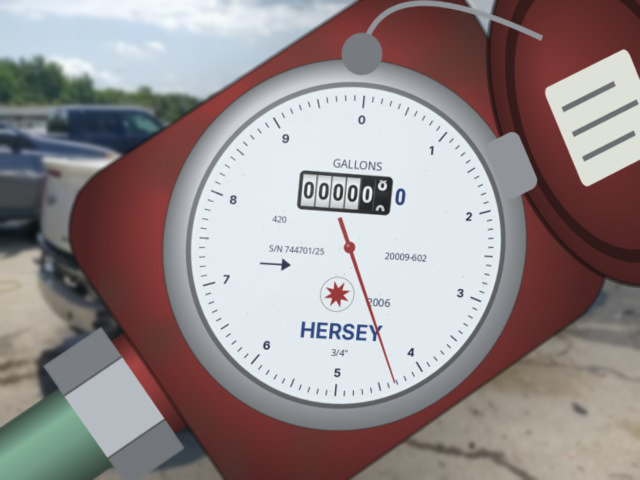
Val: 84.3 gal
